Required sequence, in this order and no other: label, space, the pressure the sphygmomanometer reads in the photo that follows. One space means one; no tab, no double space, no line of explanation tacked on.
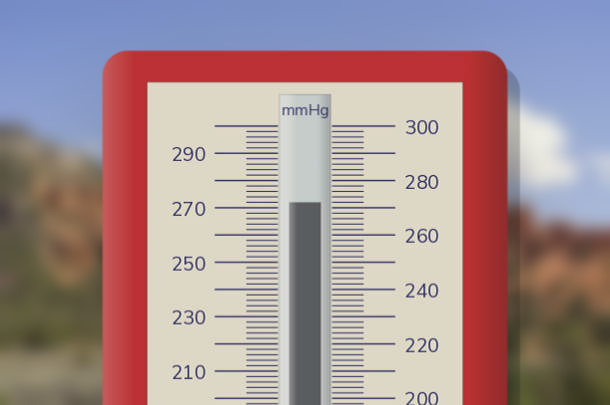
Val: 272 mmHg
